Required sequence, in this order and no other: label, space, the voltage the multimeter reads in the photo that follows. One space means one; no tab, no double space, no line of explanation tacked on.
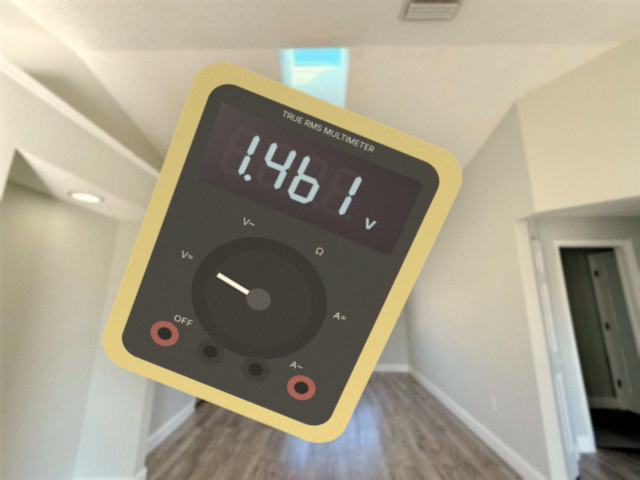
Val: 1.461 V
